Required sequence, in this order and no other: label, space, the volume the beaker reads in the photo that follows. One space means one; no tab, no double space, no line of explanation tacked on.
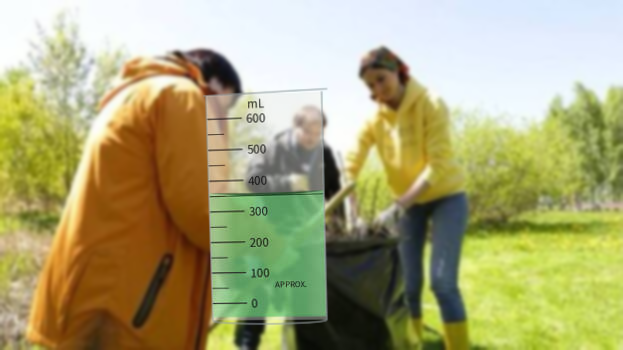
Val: 350 mL
